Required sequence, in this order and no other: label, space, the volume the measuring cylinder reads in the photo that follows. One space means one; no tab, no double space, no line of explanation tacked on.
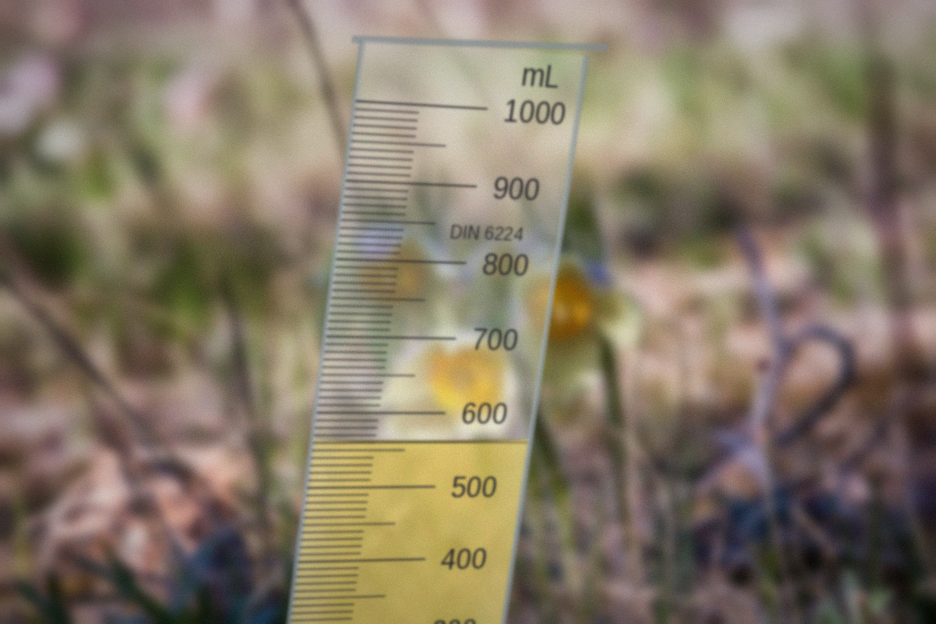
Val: 560 mL
